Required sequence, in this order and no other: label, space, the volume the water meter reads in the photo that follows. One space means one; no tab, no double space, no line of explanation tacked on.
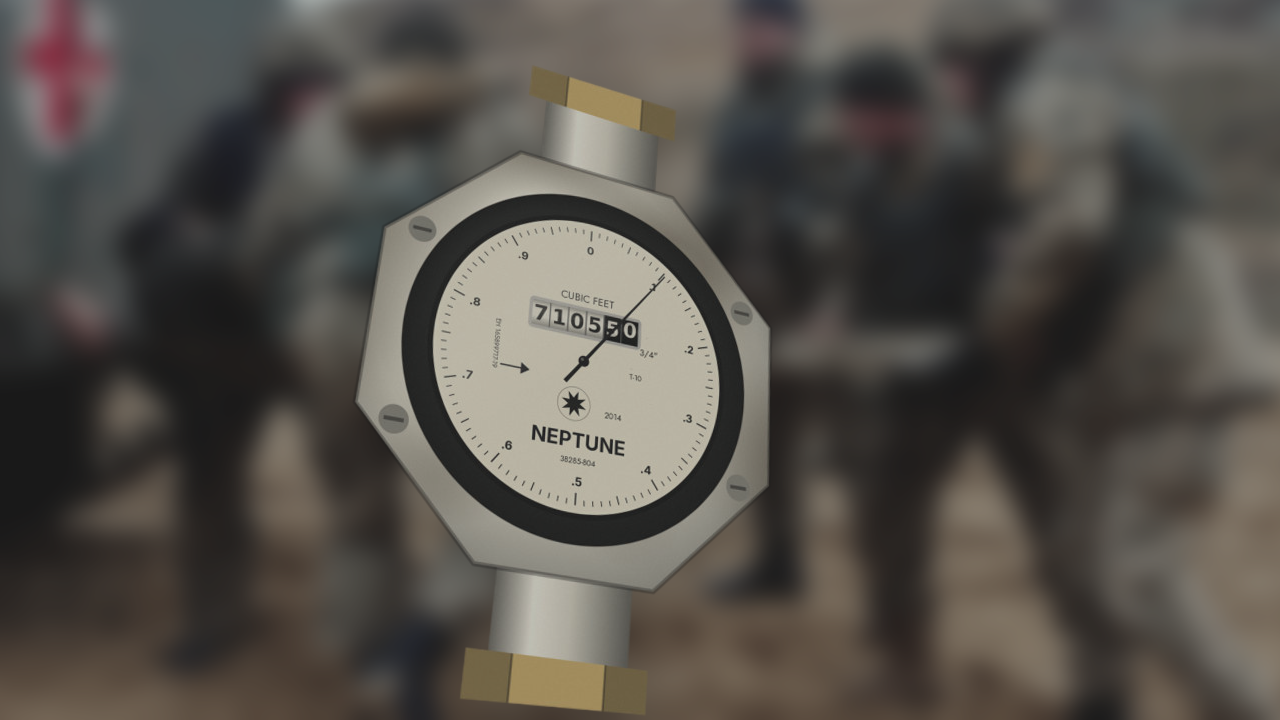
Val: 710550.10 ft³
